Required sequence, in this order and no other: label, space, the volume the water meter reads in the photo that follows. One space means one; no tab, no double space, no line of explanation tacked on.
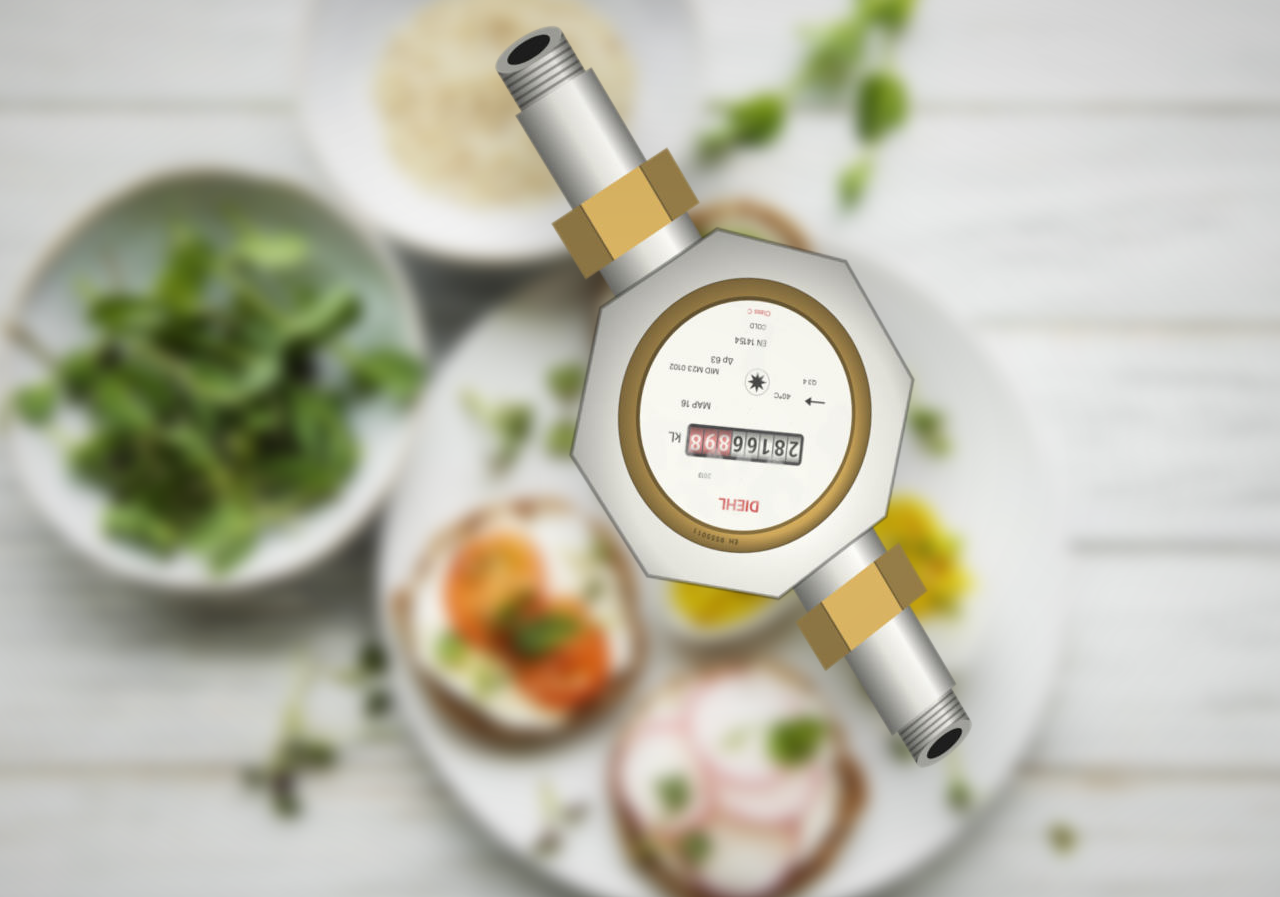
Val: 28166.898 kL
